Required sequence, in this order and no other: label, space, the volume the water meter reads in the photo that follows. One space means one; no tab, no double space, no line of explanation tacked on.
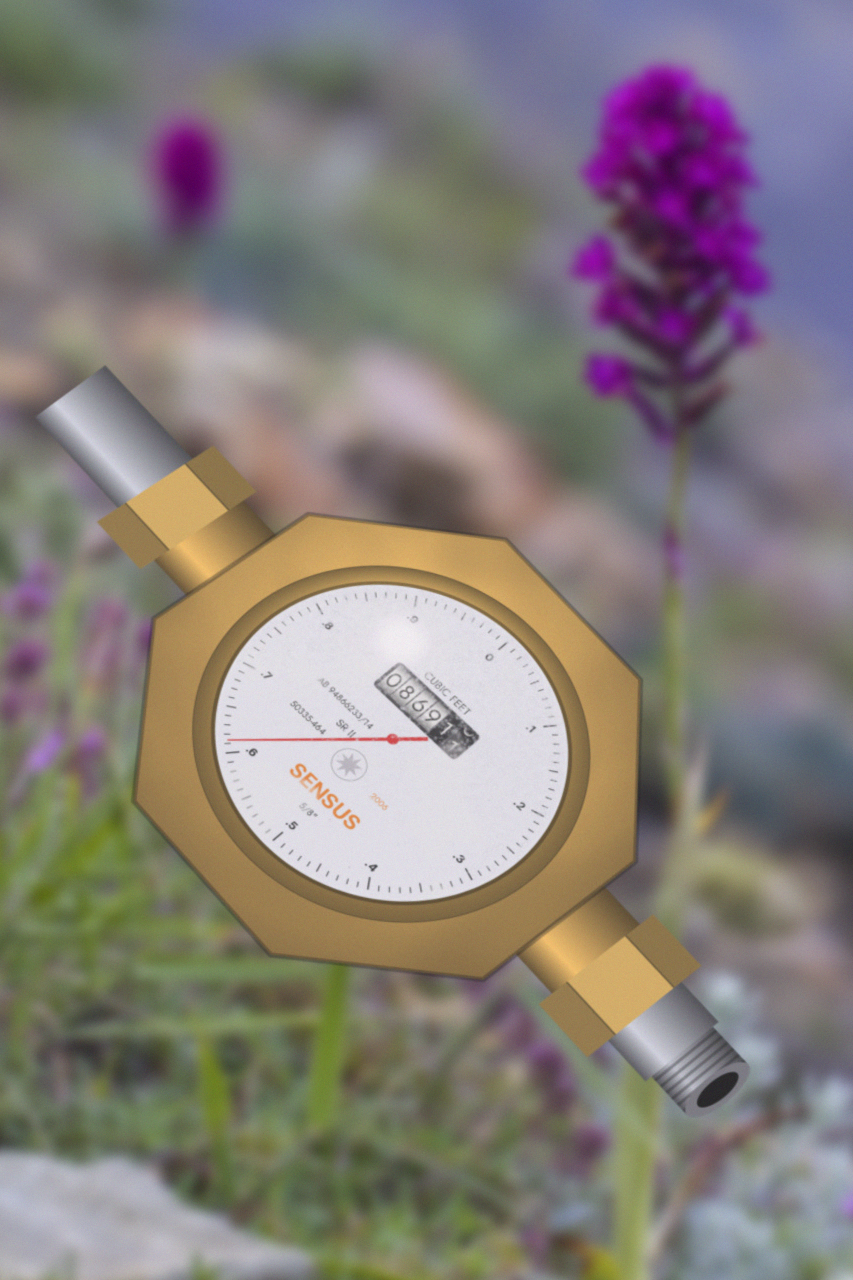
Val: 86910.61 ft³
